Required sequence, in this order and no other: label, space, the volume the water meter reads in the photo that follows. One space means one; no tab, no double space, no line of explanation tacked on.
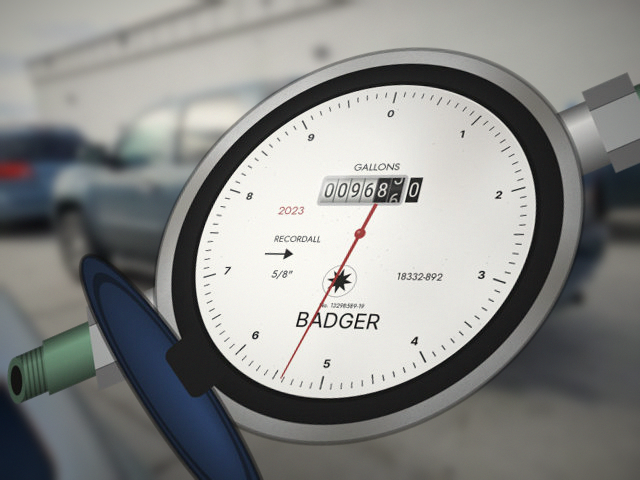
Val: 96855.4 gal
